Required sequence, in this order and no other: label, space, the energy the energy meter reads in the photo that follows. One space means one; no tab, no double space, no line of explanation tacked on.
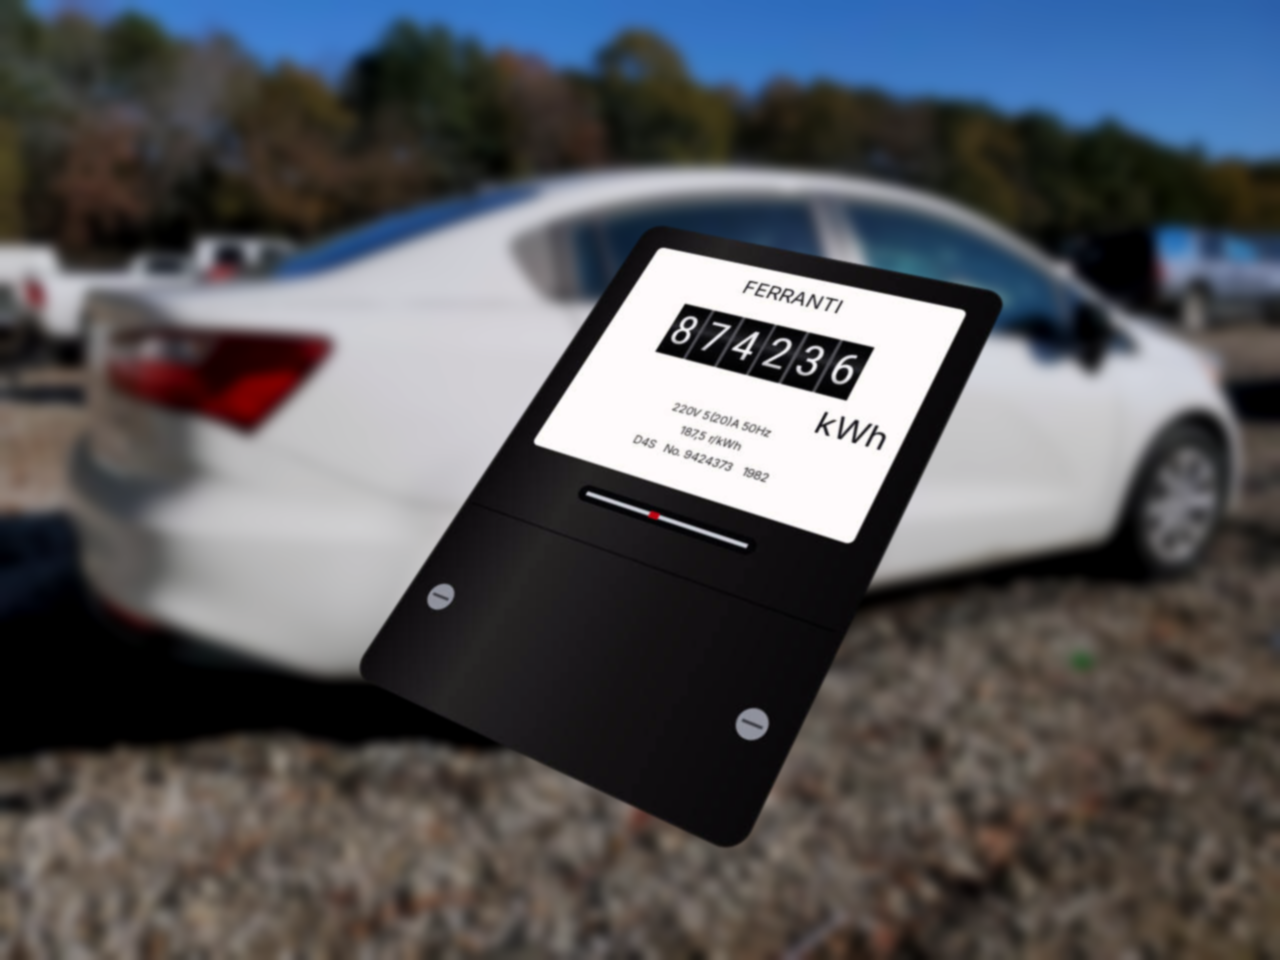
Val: 874236 kWh
